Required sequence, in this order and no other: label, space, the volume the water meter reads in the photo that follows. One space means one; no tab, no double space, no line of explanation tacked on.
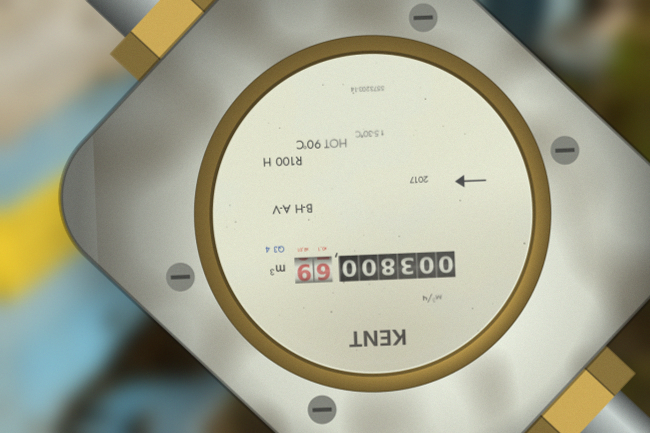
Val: 3800.69 m³
